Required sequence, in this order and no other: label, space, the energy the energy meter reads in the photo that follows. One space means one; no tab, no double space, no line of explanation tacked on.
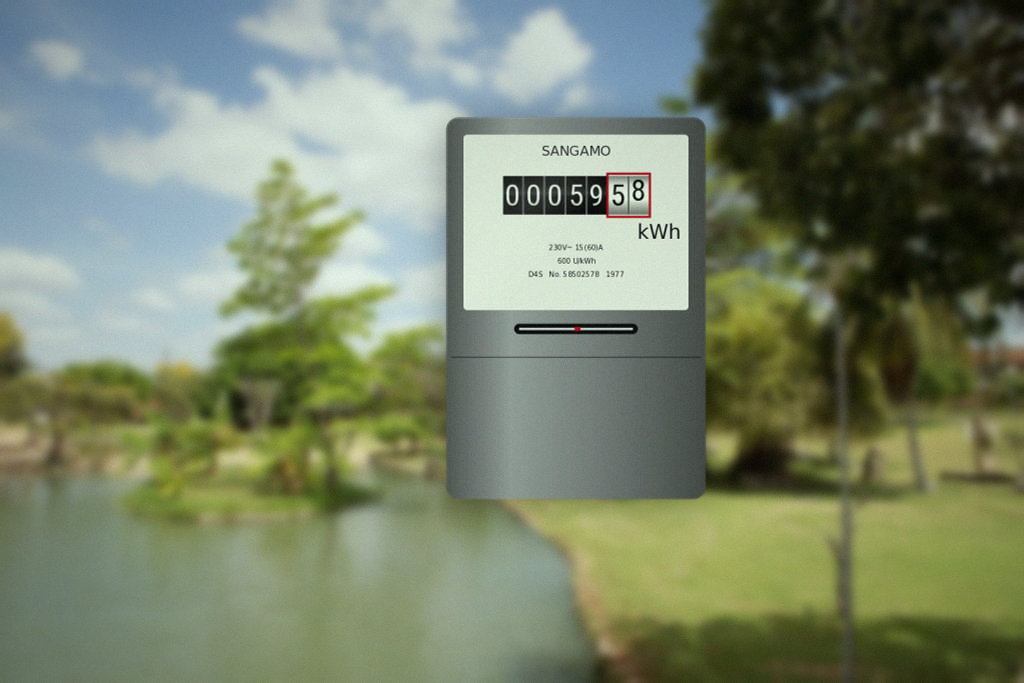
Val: 59.58 kWh
